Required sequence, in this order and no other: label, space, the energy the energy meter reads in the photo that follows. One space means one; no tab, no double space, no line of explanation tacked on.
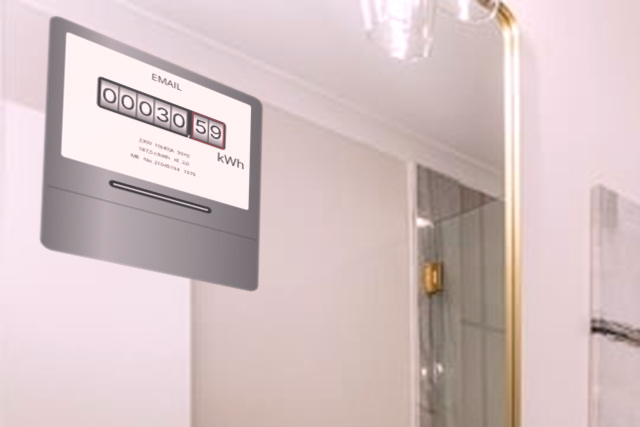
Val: 30.59 kWh
